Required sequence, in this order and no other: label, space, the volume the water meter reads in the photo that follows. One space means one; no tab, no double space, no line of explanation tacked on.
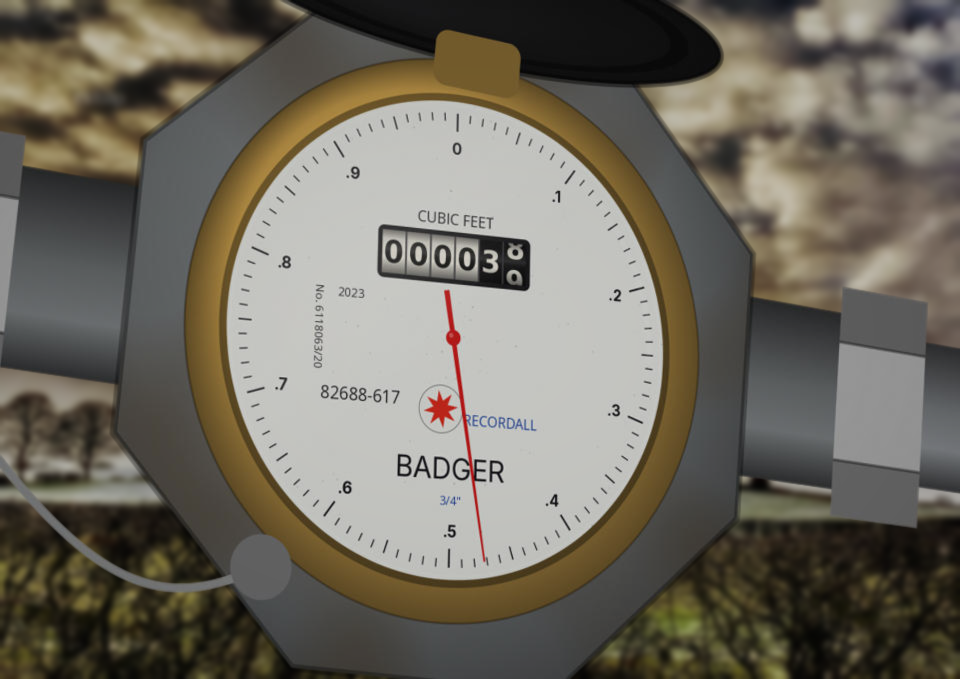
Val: 38.47 ft³
